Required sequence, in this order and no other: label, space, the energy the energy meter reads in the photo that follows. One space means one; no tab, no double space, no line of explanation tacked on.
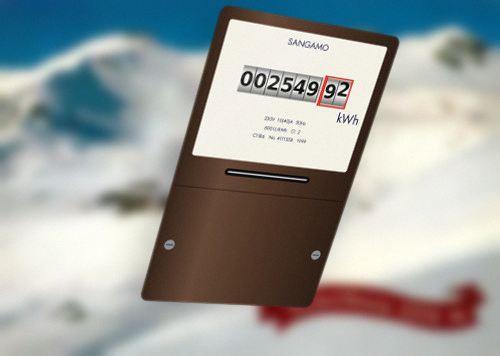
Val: 2549.92 kWh
